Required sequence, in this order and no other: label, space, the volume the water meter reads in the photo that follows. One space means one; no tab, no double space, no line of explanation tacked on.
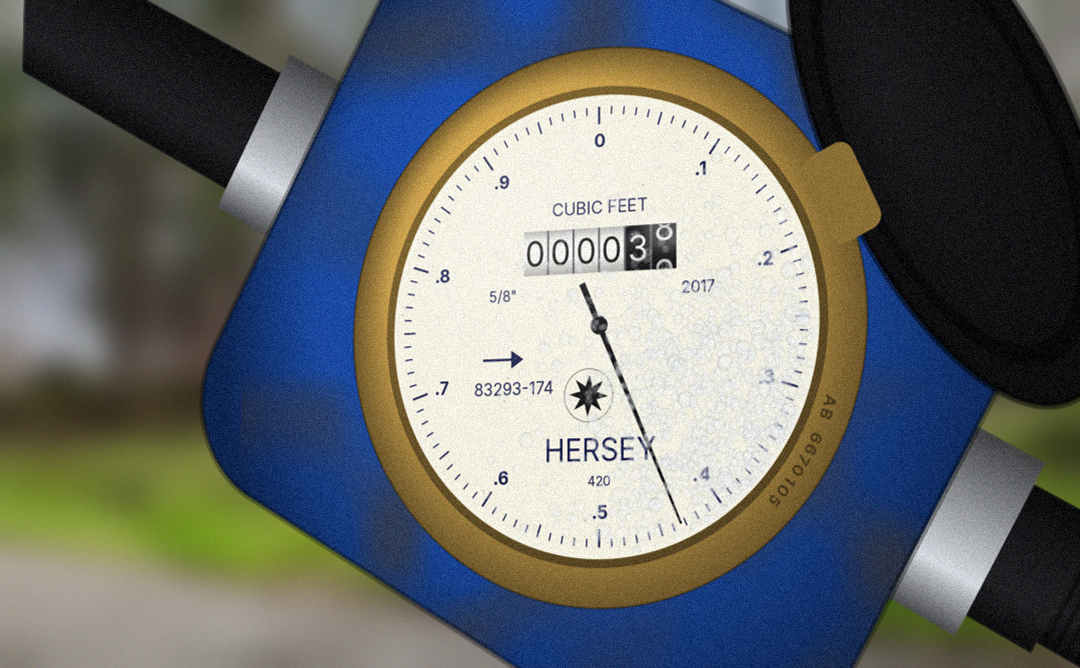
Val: 38.43 ft³
